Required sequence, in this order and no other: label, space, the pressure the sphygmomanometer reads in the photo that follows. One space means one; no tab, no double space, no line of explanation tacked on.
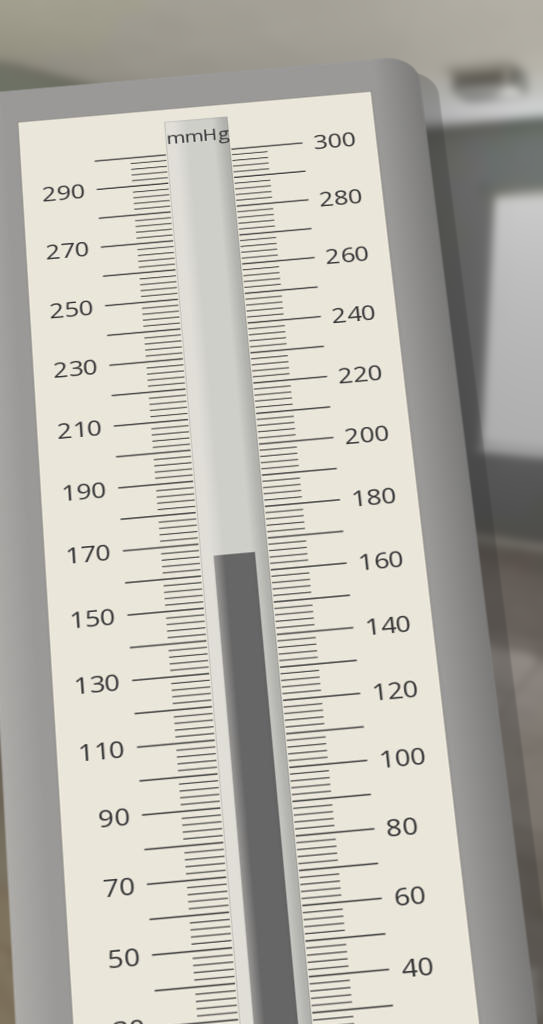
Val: 166 mmHg
